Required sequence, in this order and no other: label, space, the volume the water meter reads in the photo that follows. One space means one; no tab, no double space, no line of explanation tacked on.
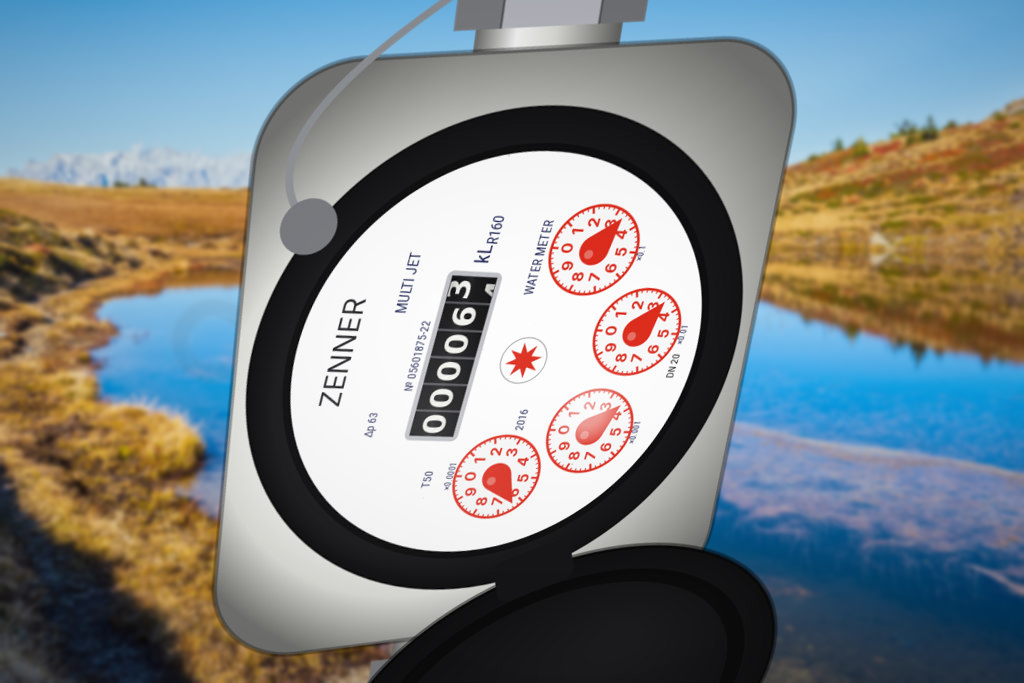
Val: 63.3336 kL
